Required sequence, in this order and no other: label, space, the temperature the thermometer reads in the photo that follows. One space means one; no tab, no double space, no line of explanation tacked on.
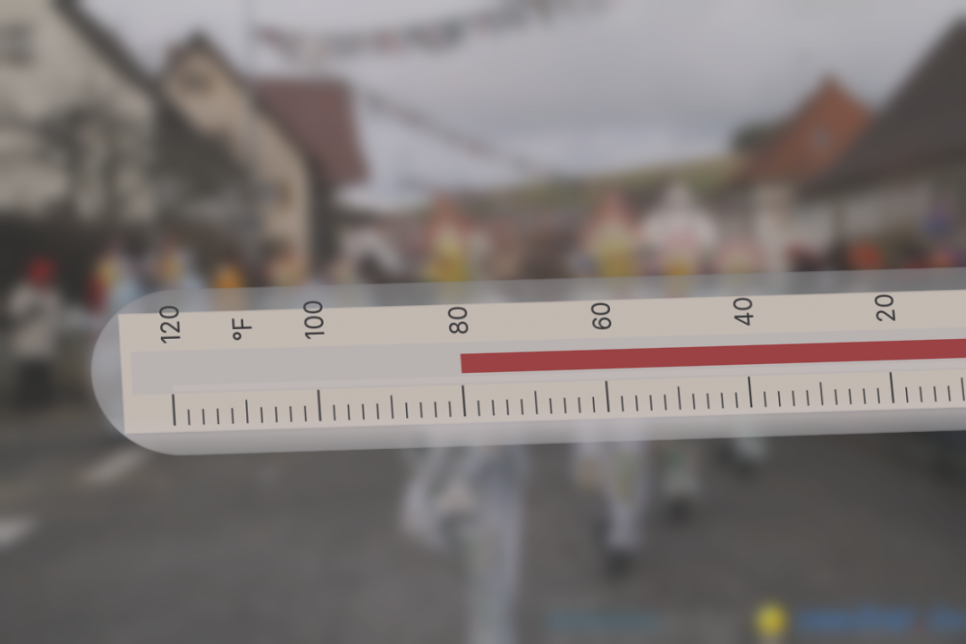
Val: 80 °F
